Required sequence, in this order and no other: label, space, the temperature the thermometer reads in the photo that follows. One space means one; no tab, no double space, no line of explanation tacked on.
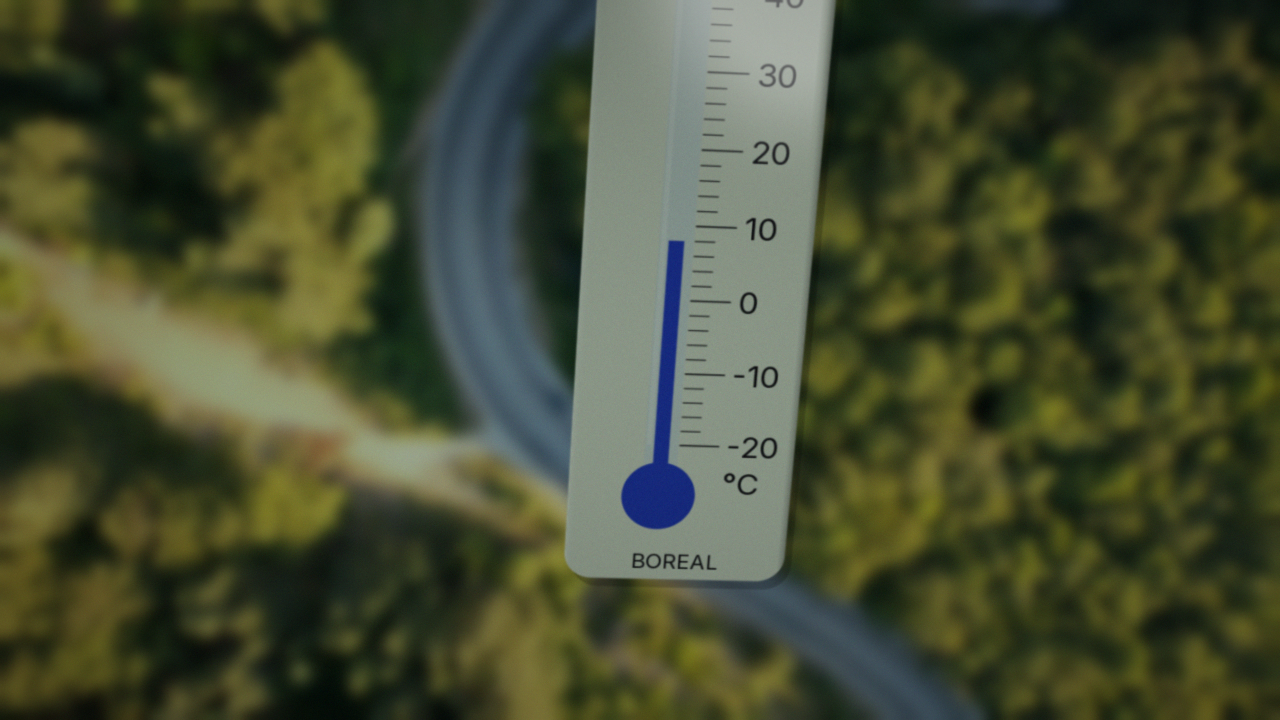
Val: 8 °C
